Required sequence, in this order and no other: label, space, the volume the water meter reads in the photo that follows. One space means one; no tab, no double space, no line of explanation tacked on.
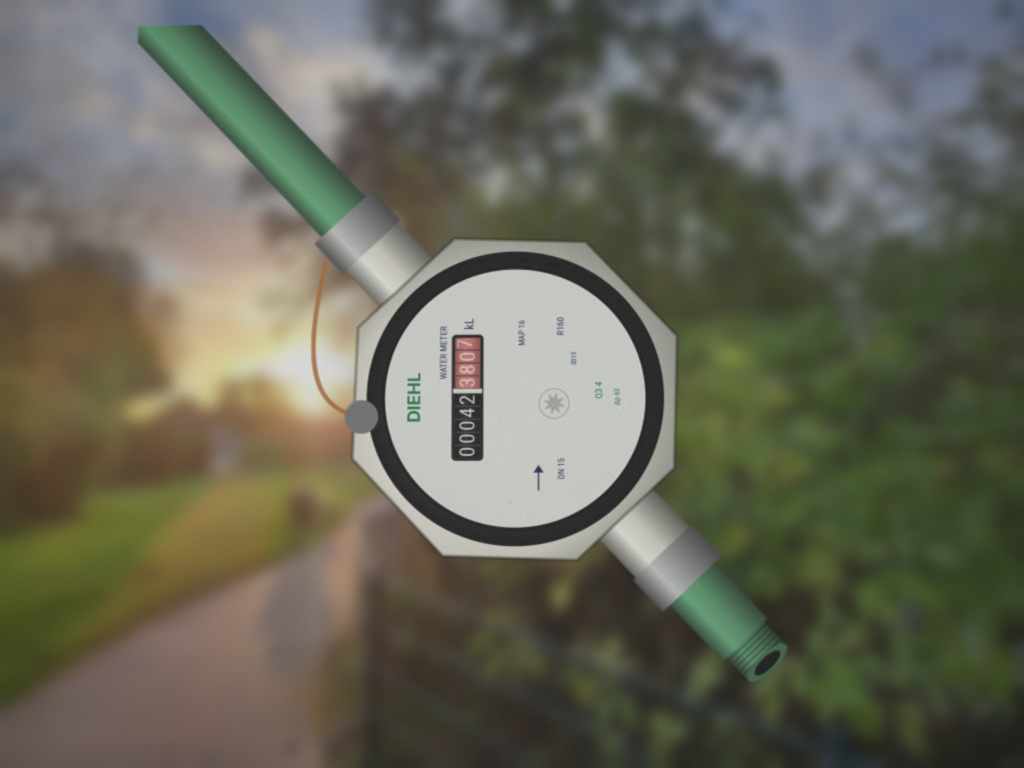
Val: 42.3807 kL
